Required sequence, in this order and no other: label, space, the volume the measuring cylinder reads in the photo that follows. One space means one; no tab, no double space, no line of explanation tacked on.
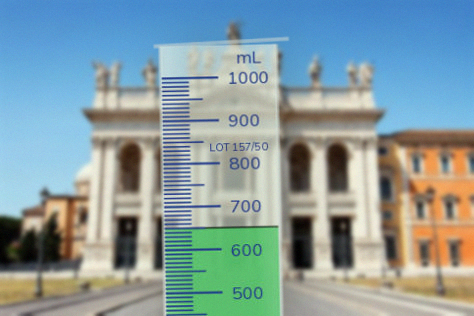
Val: 650 mL
